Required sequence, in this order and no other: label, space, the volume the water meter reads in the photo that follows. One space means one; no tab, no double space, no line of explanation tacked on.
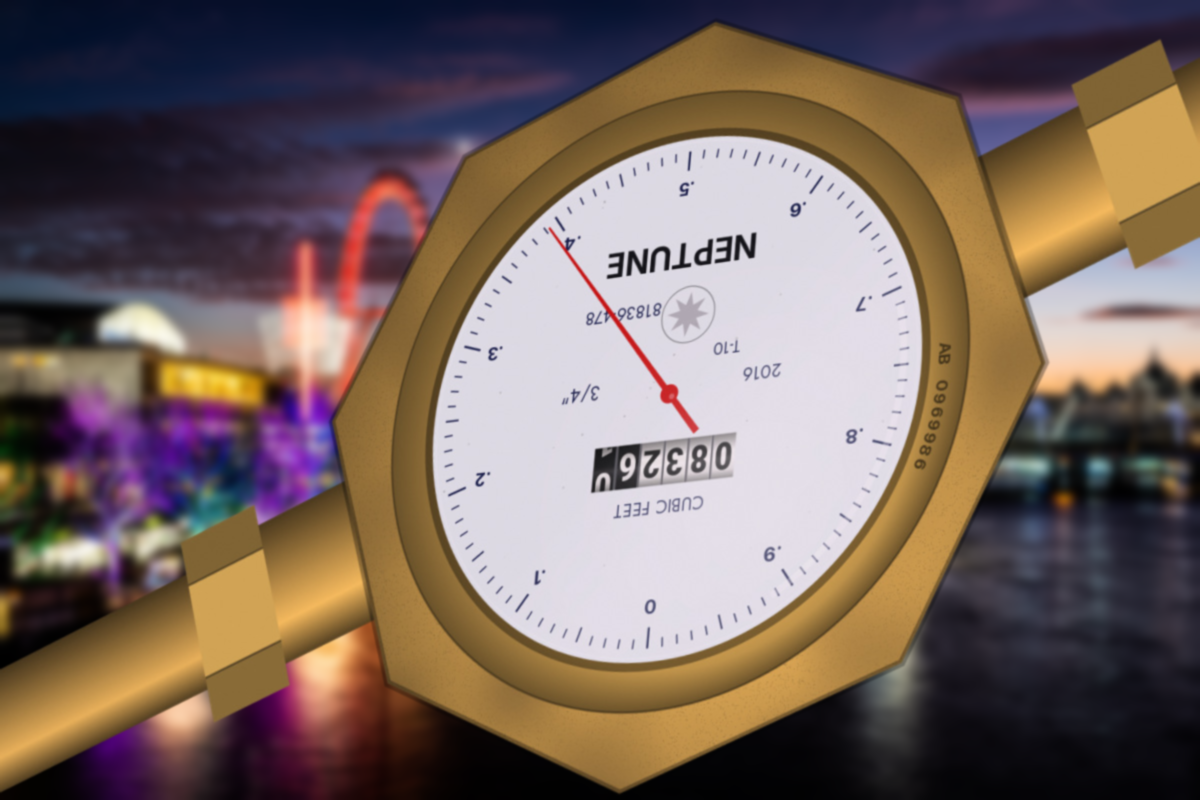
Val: 83260.39 ft³
